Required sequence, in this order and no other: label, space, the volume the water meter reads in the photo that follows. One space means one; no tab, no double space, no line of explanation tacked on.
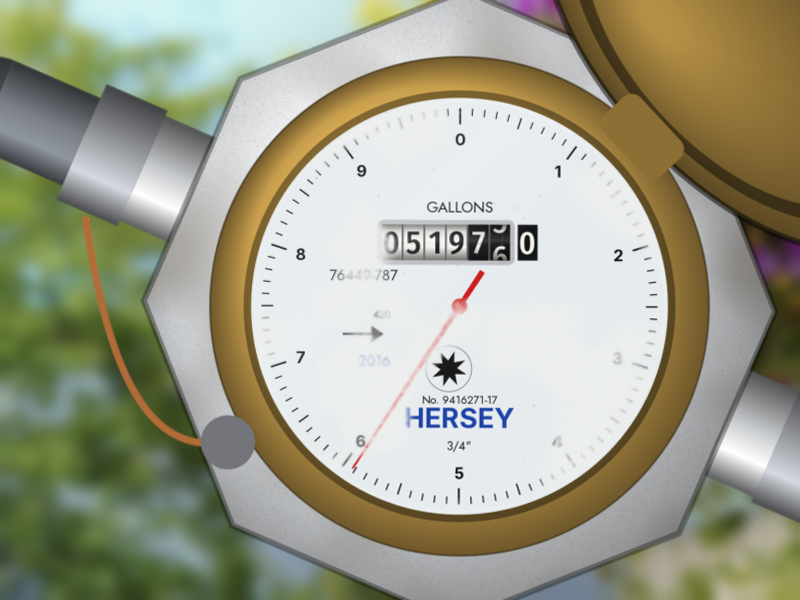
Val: 519755.9 gal
